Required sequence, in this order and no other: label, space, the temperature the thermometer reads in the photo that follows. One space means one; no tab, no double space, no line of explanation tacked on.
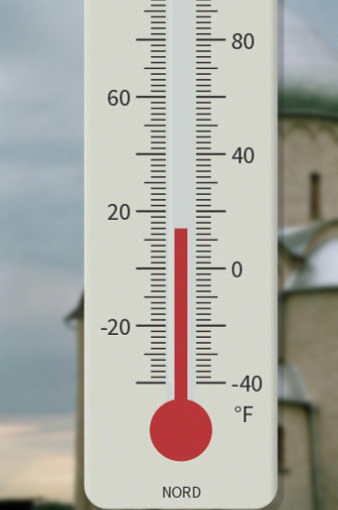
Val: 14 °F
